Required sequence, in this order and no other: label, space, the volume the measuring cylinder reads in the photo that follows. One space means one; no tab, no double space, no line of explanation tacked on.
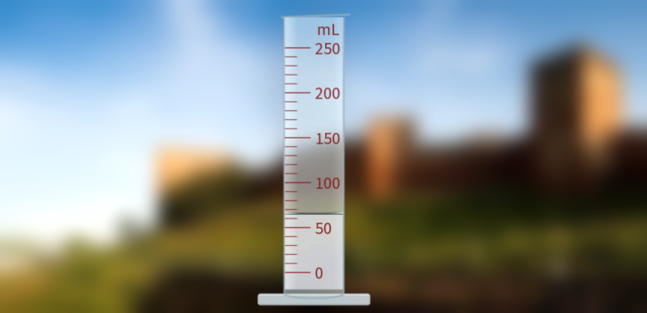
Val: 65 mL
